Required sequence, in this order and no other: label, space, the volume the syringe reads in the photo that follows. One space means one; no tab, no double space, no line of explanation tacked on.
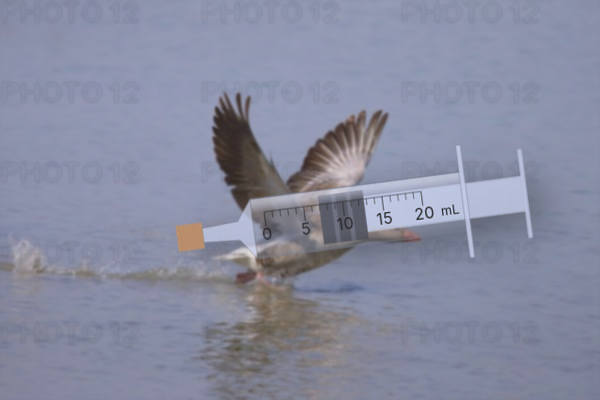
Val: 7 mL
